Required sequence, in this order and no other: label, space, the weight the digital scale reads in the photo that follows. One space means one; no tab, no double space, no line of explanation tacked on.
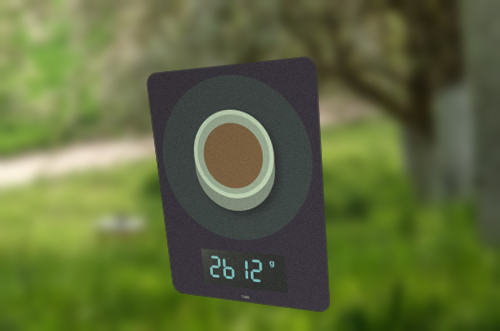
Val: 2612 g
